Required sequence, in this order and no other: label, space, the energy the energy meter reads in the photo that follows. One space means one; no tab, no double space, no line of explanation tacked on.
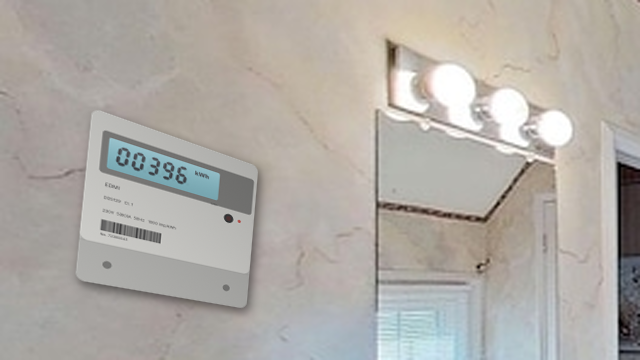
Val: 396 kWh
